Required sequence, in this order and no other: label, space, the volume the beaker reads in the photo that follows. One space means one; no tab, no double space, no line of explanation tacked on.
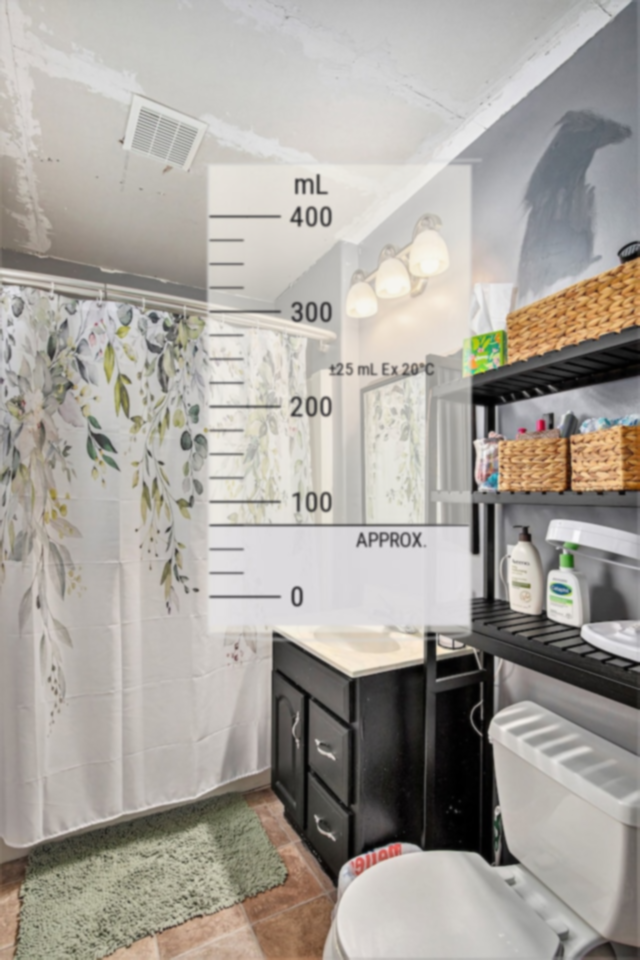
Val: 75 mL
